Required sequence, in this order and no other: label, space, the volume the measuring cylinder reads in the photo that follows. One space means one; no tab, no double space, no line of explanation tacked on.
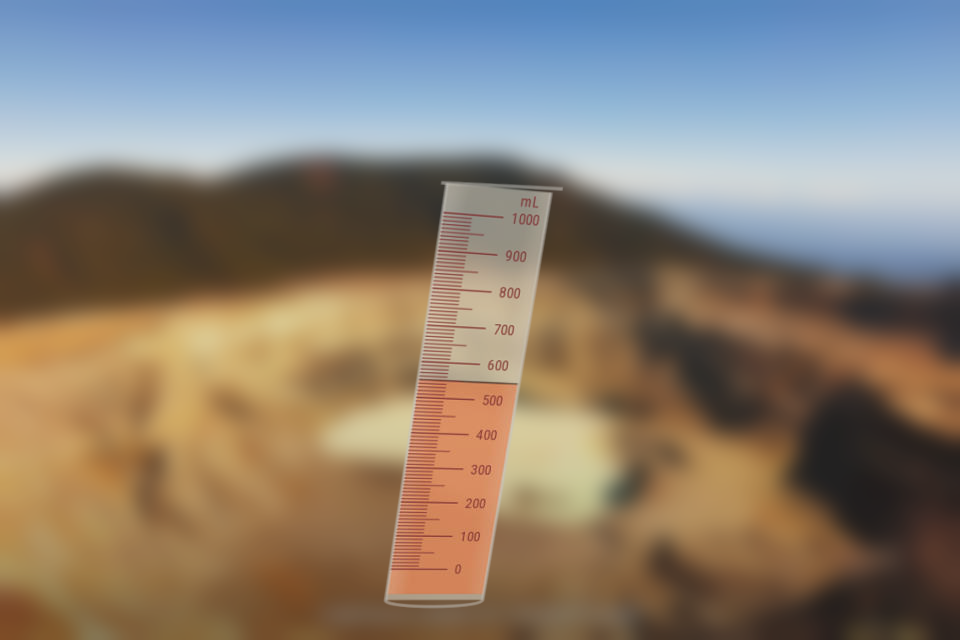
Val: 550 mL
